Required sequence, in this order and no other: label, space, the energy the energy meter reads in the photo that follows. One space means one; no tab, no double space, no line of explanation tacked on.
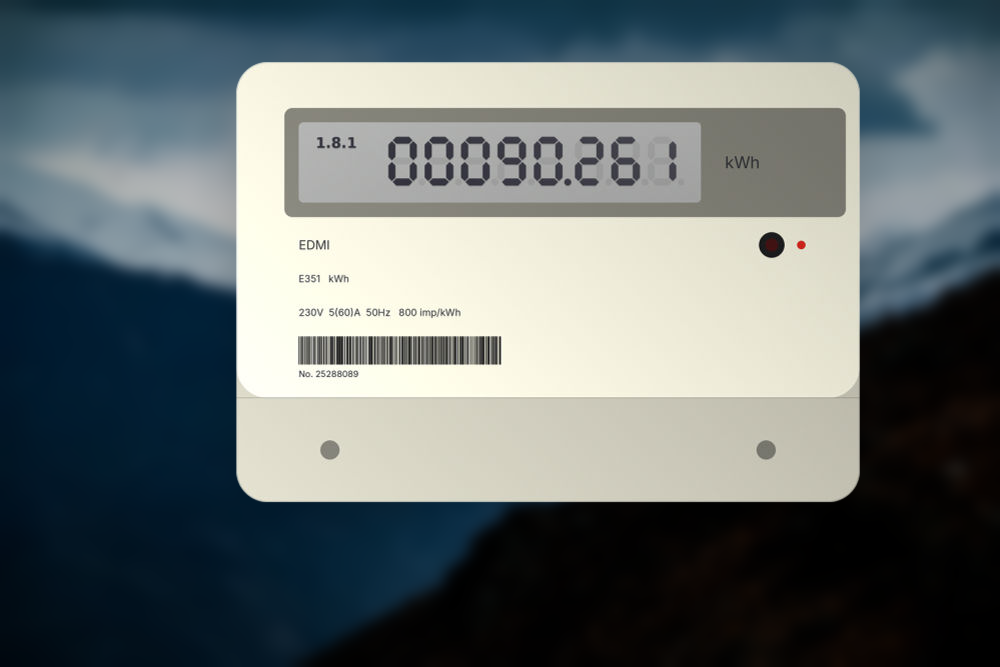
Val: 90.261 kWh
